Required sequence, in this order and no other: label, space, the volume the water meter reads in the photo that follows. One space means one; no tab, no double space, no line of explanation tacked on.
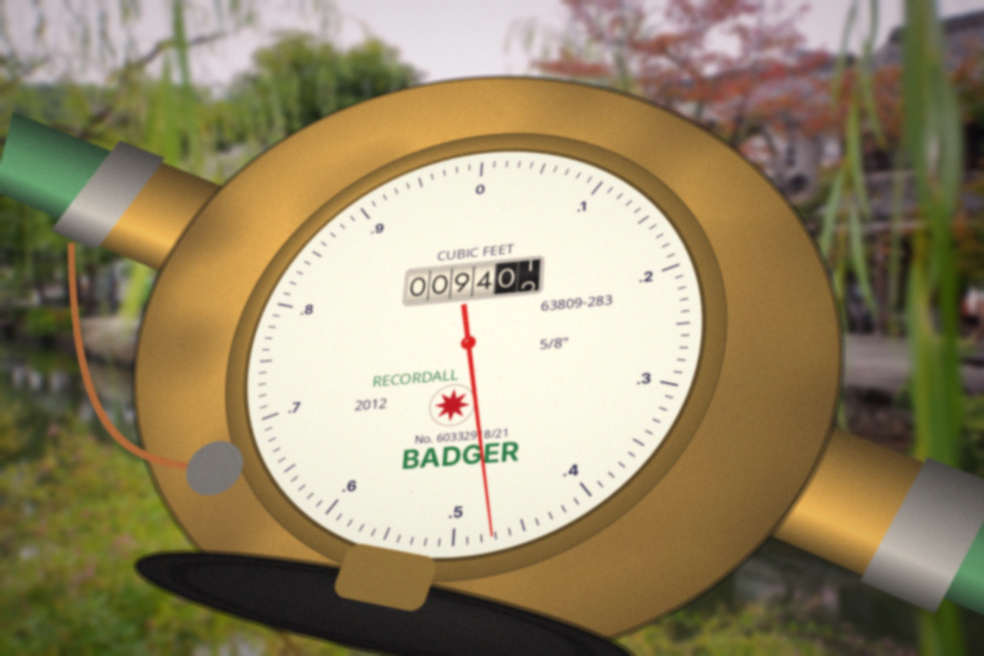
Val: 9401.47 ft³
